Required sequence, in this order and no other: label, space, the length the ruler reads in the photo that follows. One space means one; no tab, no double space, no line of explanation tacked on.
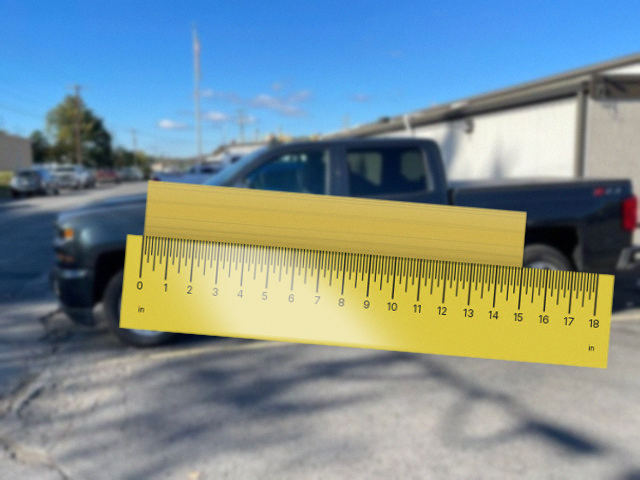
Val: 15 in
